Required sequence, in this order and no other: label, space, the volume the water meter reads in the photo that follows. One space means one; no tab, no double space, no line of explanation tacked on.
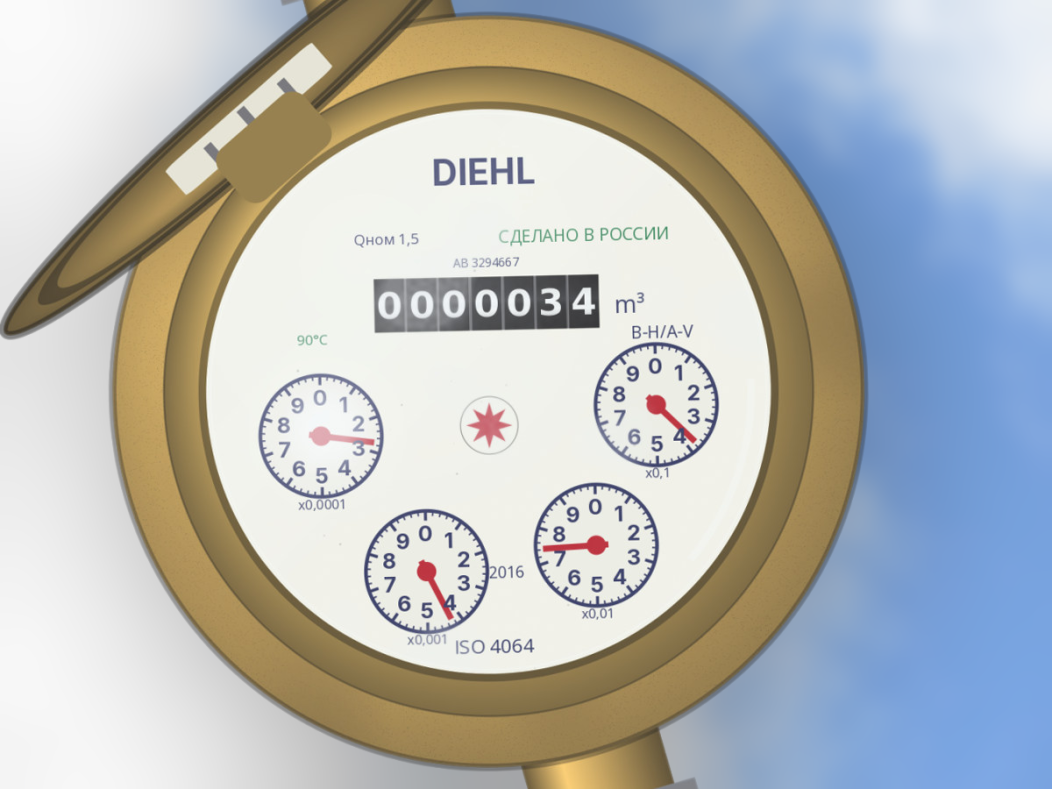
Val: 34.3742 m³
